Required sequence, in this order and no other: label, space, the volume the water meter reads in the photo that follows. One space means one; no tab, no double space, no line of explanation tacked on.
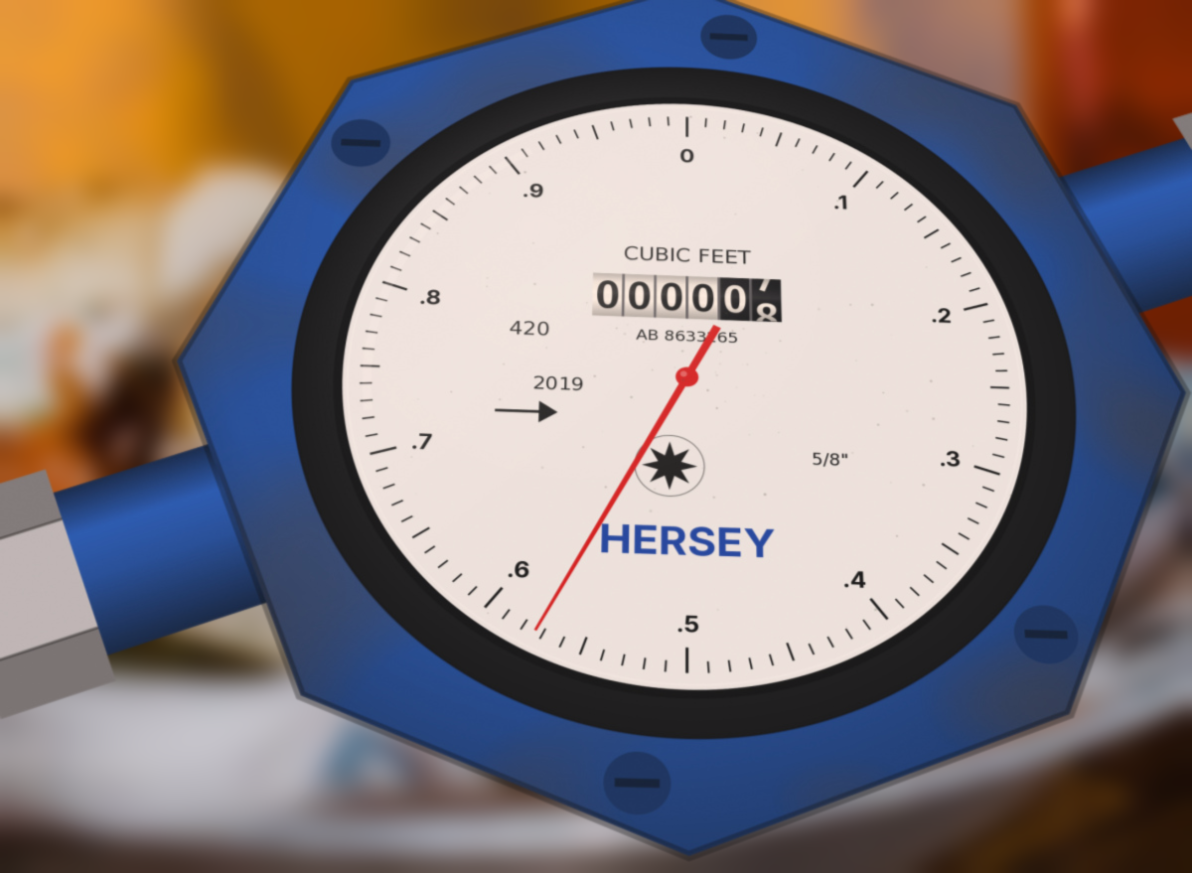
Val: 7.57 ft³
